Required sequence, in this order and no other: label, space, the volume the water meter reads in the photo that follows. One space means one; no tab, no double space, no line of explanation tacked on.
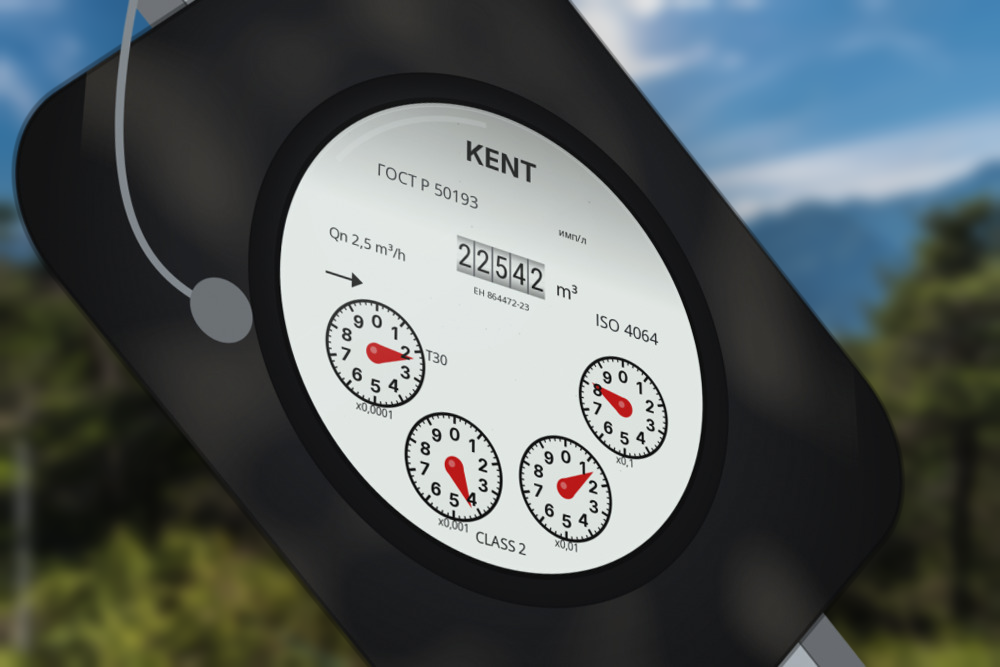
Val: 22542.8142 m³
